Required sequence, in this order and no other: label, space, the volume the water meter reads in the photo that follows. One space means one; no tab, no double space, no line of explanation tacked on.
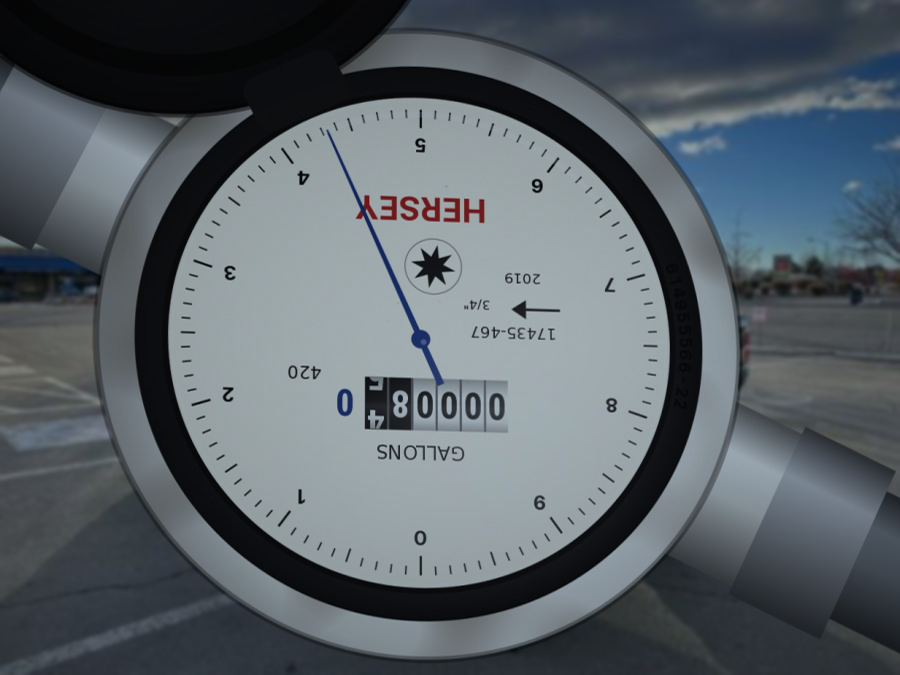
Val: 844.3 gal
